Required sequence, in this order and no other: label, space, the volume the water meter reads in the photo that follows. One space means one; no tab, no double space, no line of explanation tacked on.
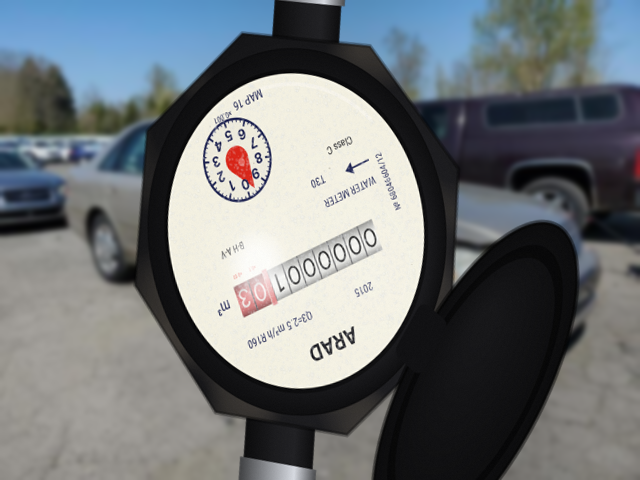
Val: 1.029 m³
